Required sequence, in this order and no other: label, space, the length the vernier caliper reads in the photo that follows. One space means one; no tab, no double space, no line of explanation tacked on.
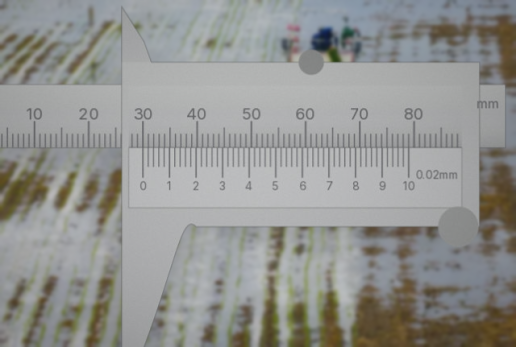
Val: 30.0 mm
